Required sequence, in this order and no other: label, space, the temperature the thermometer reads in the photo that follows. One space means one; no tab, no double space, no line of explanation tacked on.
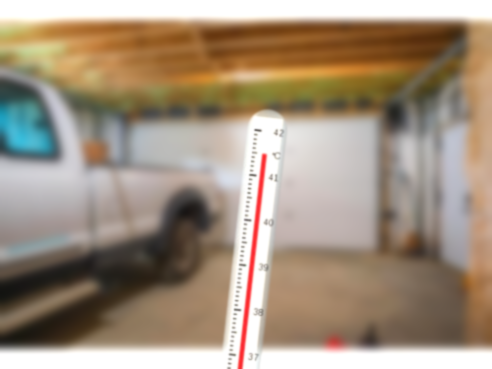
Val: 41.5 °C
